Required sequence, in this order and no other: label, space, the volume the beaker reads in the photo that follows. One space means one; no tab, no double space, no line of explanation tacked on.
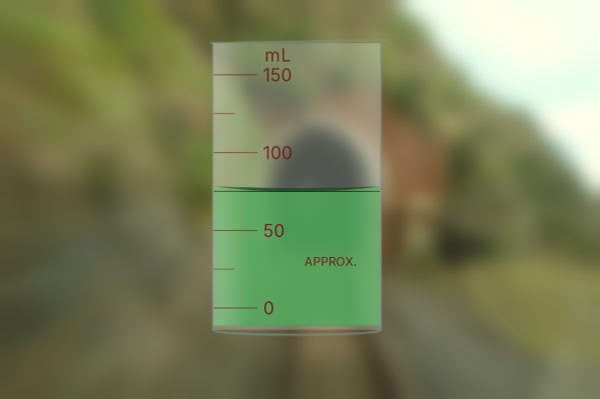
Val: 75 mL
